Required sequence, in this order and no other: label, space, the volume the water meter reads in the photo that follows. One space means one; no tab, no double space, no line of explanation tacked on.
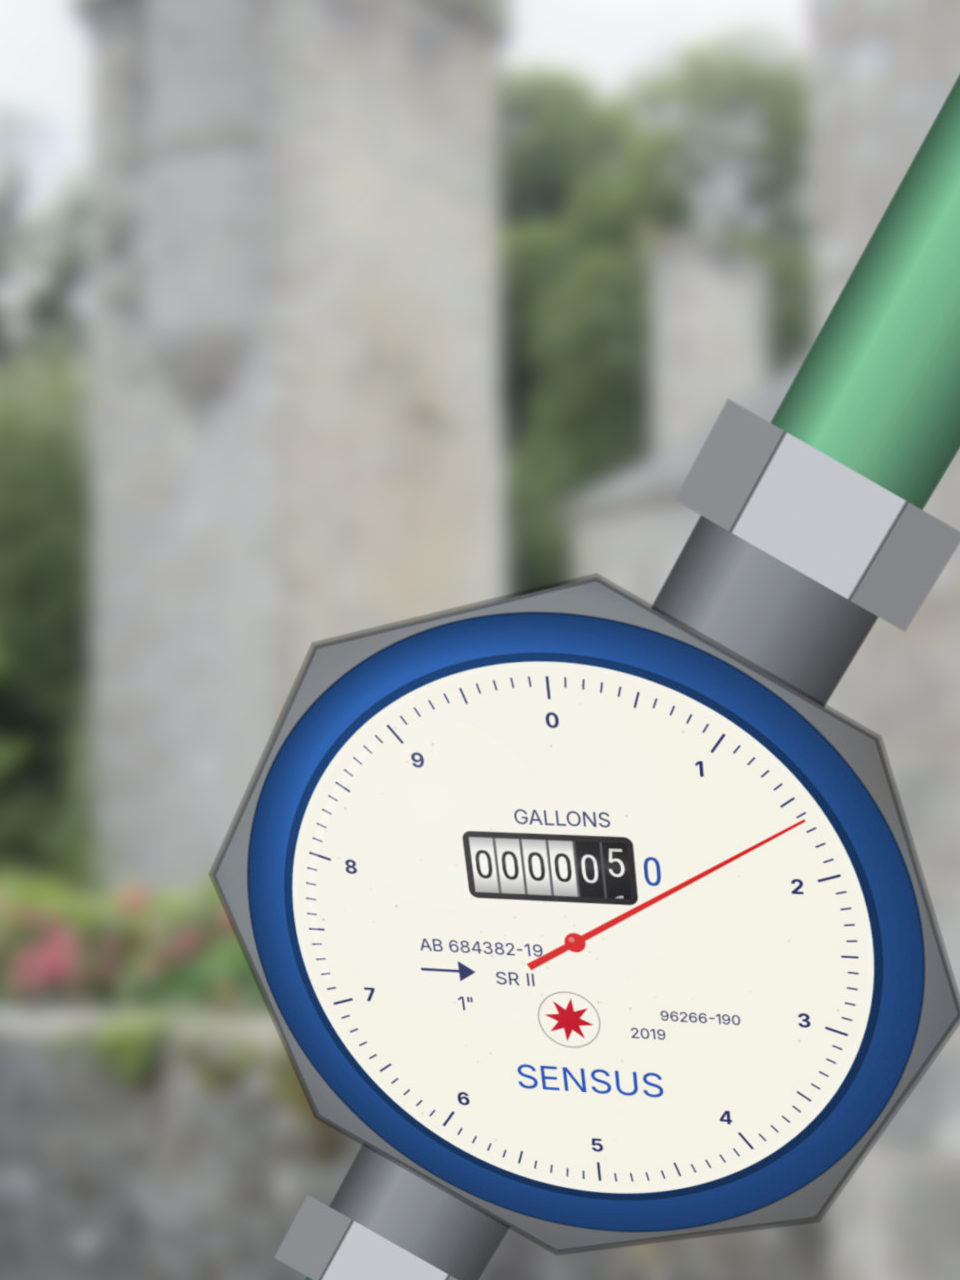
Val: 51.6 gal
